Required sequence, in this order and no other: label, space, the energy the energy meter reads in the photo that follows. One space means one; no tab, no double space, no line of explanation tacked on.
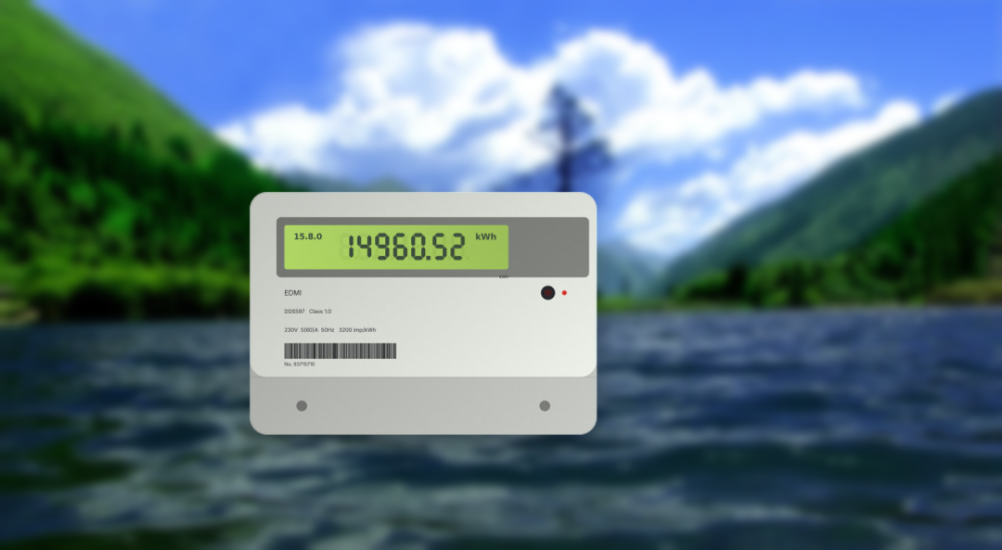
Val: 14960.52 kWh
